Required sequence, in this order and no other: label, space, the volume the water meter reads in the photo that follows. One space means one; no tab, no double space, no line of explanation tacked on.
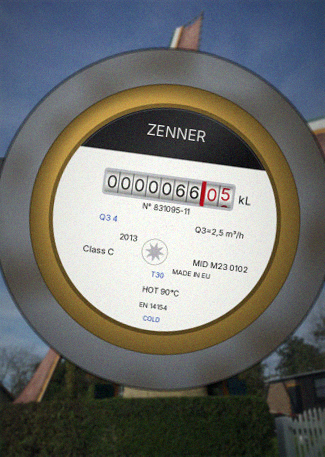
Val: 66.05 kL
